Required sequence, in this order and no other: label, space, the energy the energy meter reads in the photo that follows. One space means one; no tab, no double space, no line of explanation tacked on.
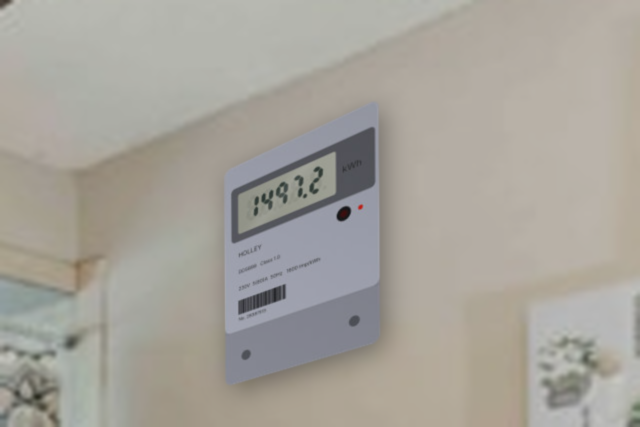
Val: 1497.2 kWh
